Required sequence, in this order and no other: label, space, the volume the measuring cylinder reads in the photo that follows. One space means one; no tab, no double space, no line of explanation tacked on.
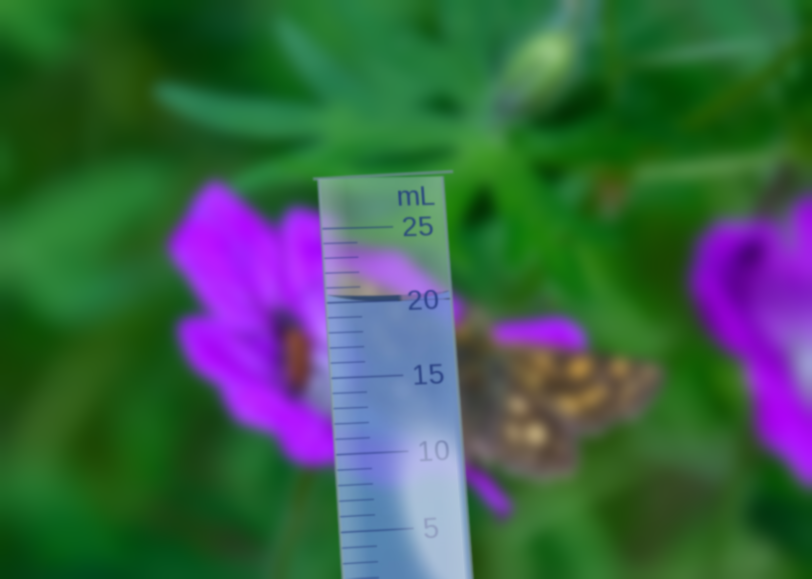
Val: 20 mL
